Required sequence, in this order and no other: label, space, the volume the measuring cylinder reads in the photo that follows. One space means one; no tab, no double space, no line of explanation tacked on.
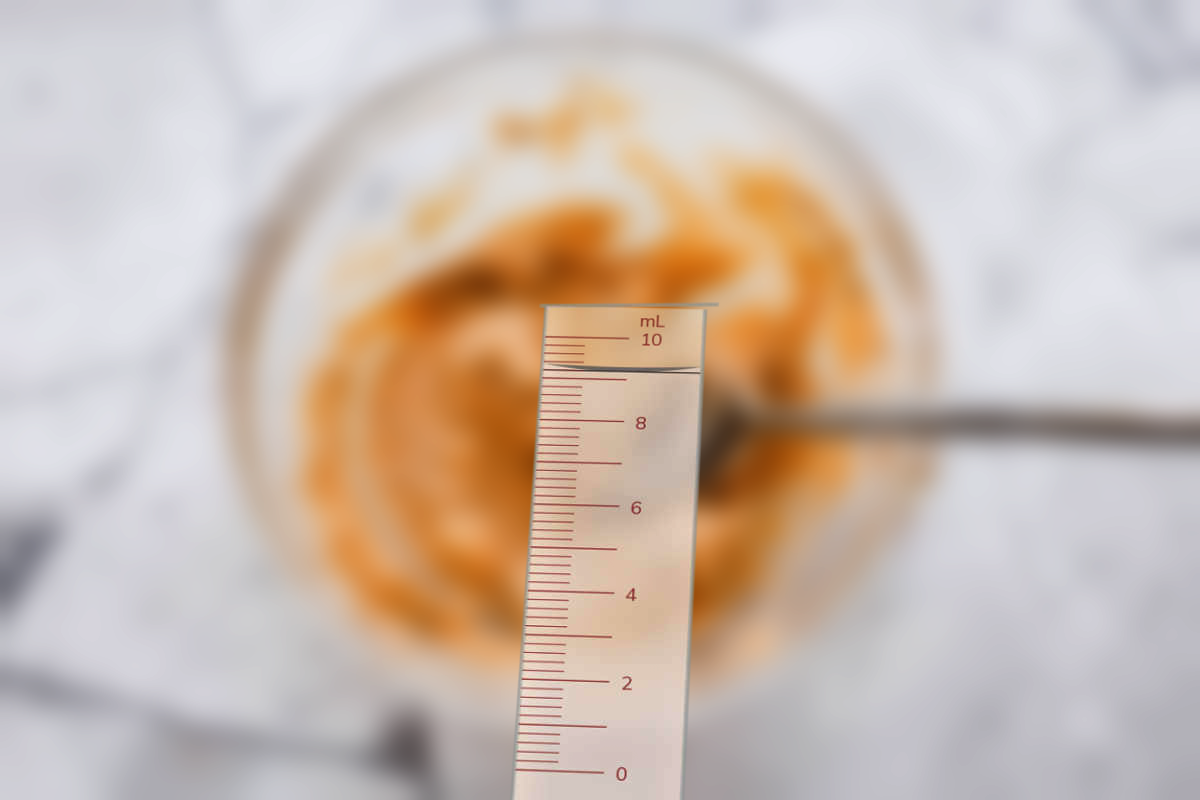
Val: 9.2 mL
